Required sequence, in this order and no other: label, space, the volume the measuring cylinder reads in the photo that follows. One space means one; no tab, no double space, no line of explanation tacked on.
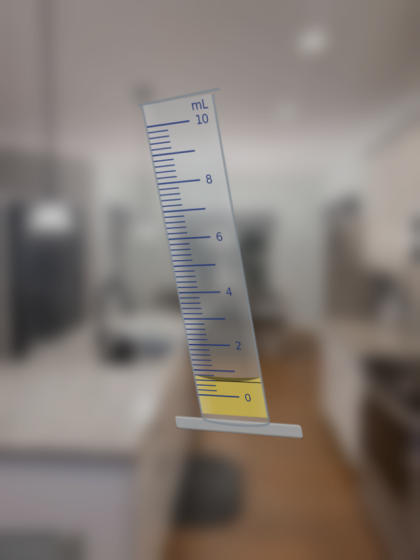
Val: 0.6 mL
